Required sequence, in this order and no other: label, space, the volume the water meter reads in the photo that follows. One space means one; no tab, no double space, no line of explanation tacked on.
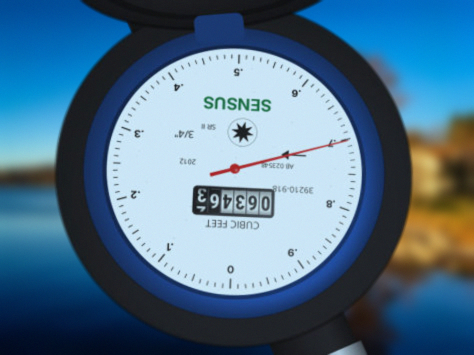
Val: 63462.70 ft³
